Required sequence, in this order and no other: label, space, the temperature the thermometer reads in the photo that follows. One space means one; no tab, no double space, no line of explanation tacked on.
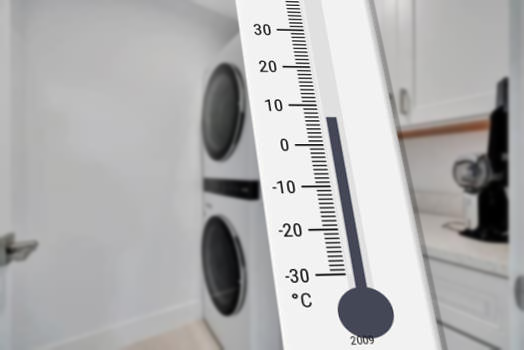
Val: 7 °C
